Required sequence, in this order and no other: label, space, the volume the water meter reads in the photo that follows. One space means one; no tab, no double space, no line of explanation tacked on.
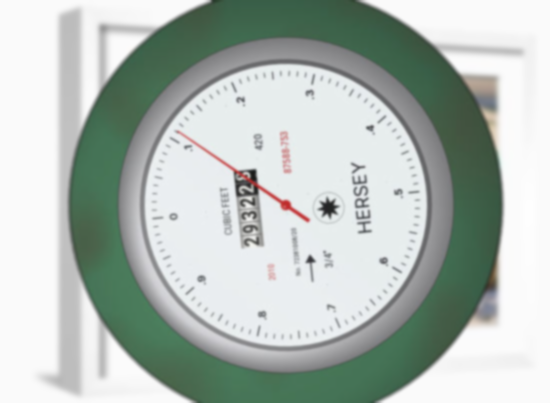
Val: 293228.11 ft³
